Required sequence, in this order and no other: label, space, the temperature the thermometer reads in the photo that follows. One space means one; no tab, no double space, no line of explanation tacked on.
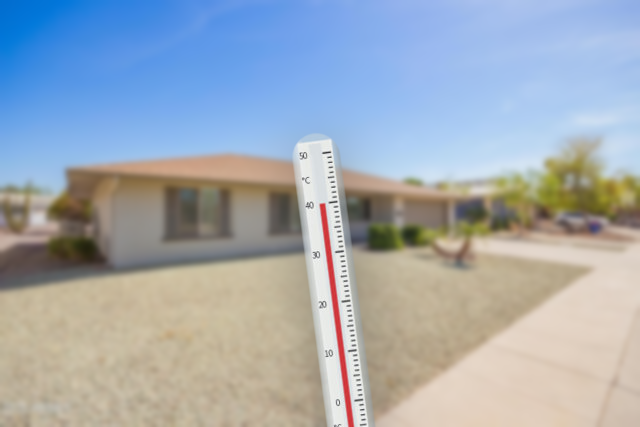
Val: 40 °C
